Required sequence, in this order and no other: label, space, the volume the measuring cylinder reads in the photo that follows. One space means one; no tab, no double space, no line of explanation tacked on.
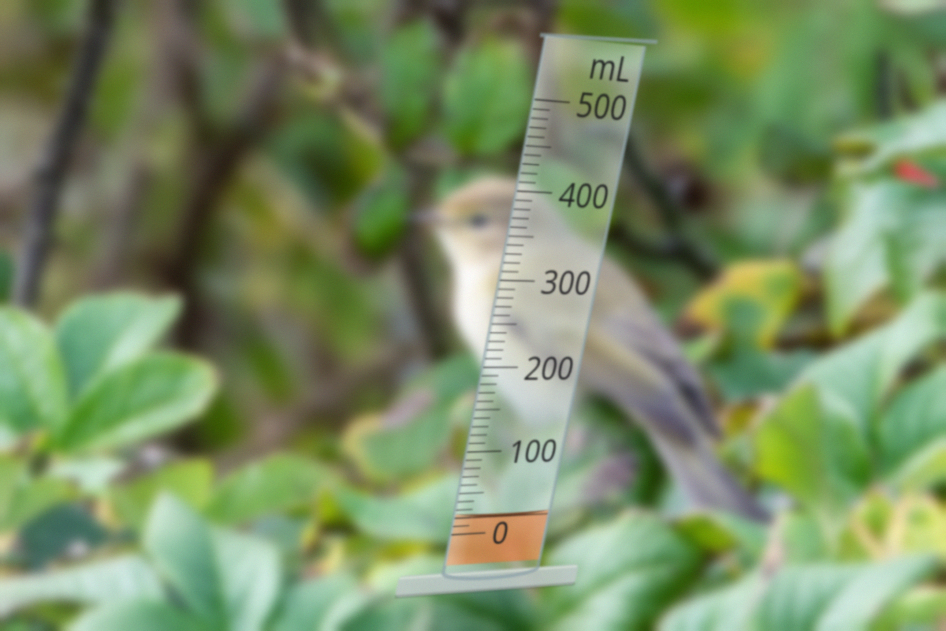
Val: 20 mL
